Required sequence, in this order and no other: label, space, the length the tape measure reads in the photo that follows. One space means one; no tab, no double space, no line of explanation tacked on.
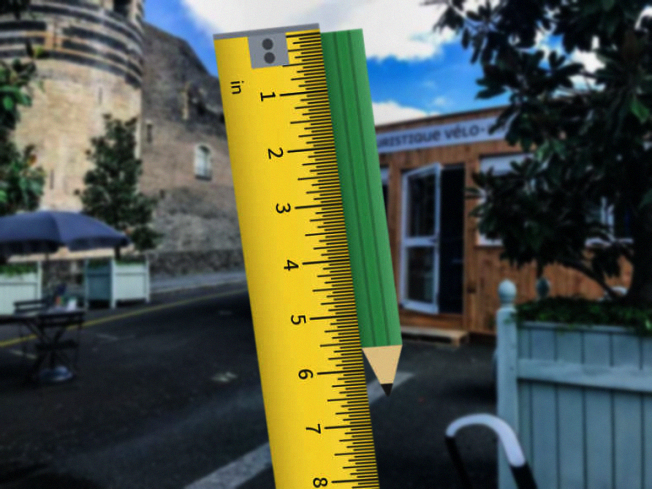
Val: 6.5 in
